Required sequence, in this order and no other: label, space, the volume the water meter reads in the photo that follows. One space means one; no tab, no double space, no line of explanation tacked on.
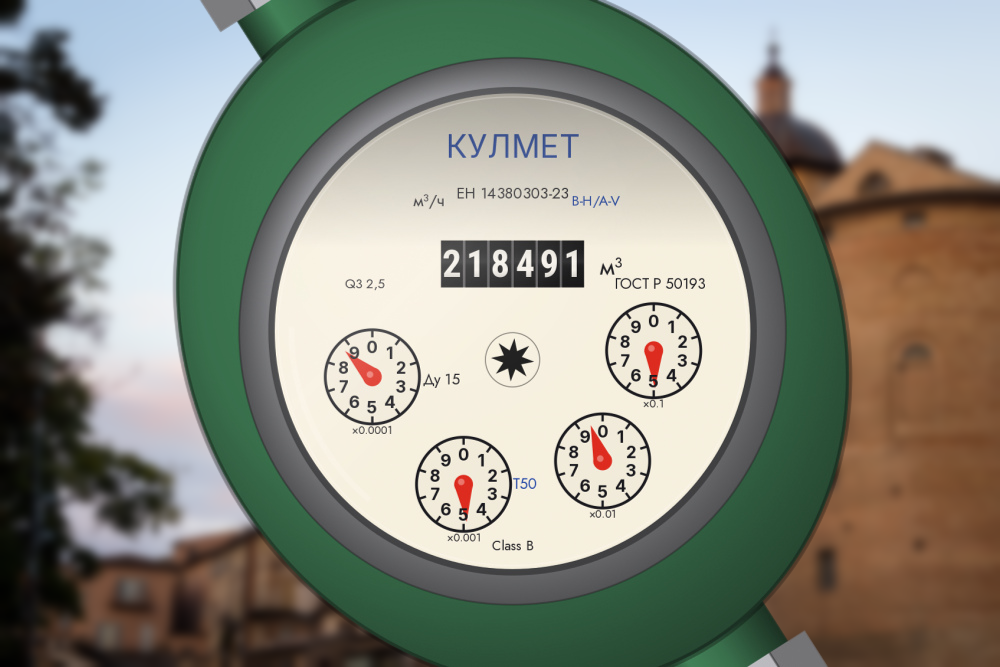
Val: 218491.4948 m³
